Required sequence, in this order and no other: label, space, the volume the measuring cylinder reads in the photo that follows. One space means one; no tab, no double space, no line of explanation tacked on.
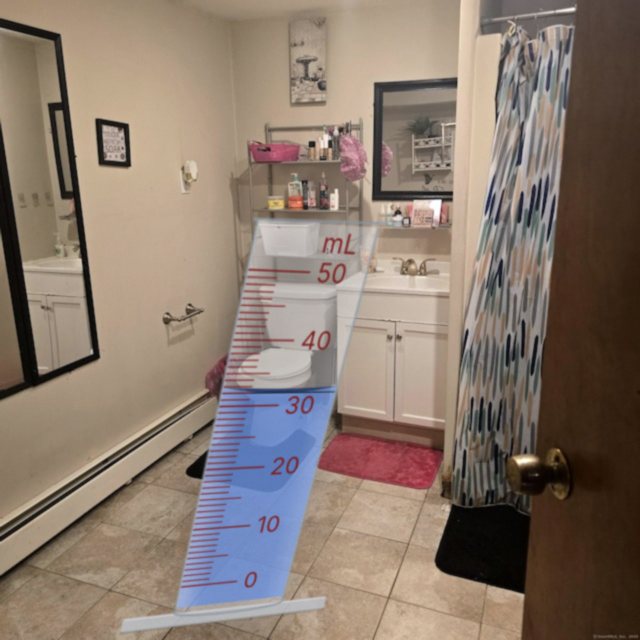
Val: 32 mL
